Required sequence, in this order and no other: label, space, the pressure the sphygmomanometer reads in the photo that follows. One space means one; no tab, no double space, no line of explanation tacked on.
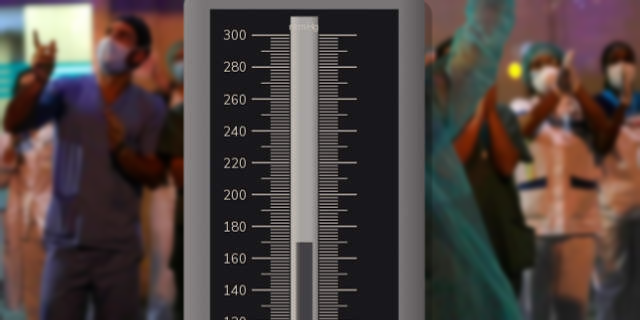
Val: 170 mmHg
